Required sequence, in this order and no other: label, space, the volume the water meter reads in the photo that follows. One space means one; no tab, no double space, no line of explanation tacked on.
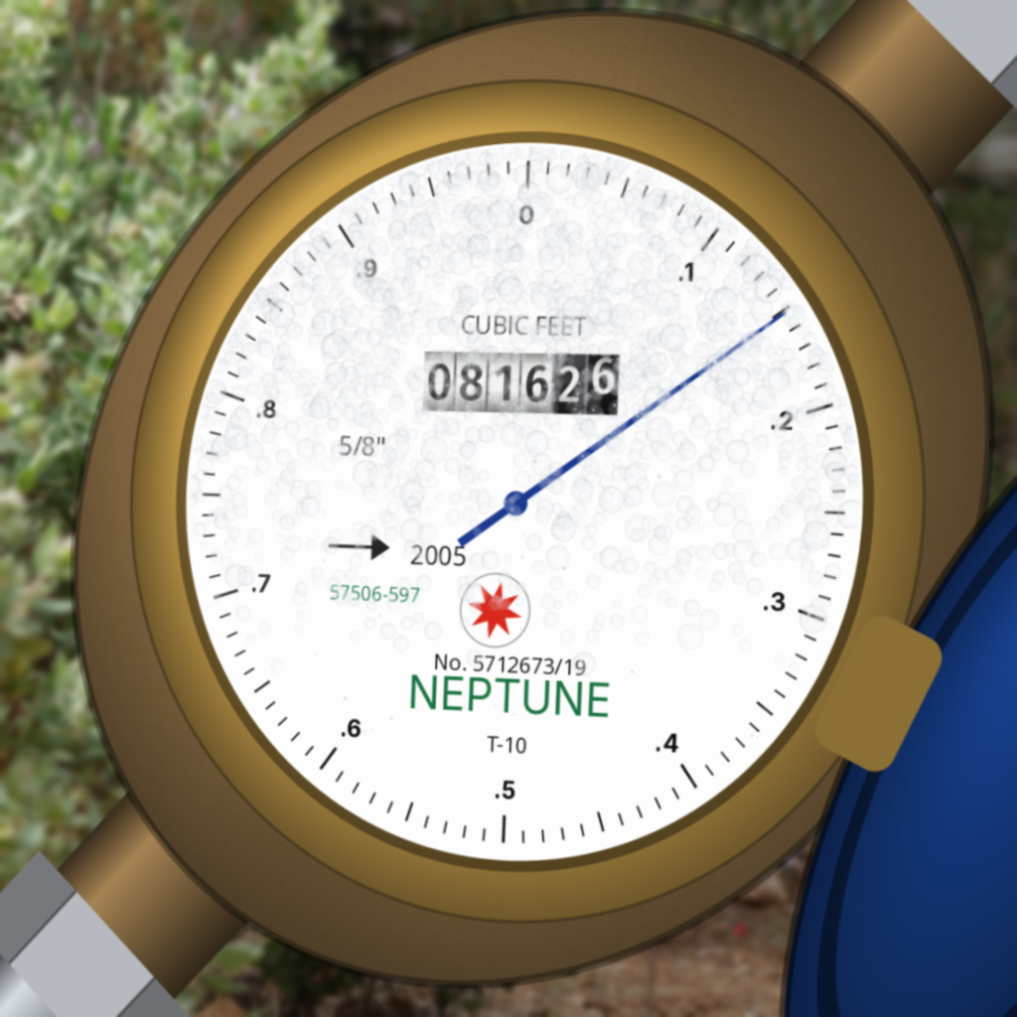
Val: 81626.15 ft³
